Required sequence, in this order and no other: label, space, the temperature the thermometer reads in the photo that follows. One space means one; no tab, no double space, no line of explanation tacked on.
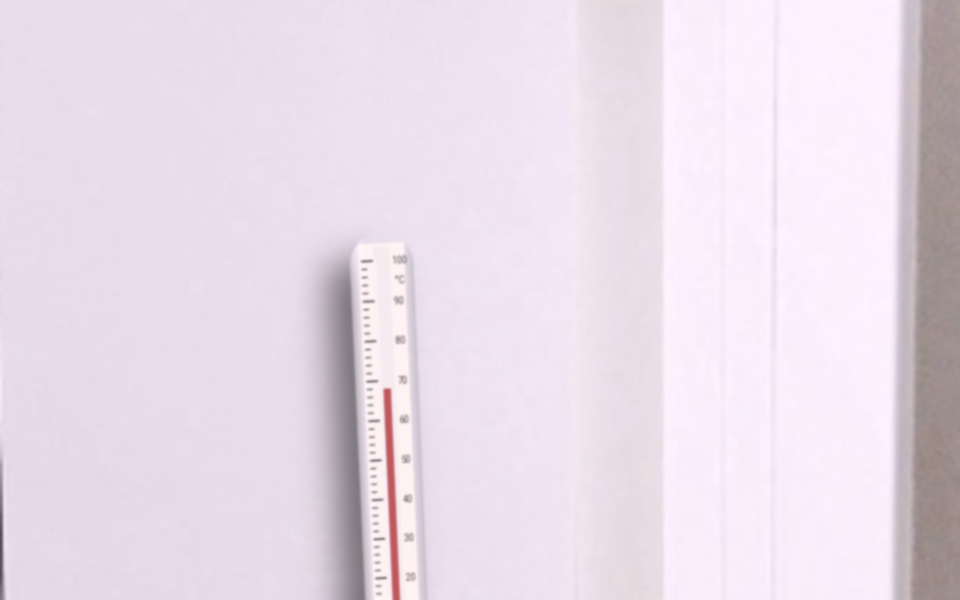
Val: 68 °C
